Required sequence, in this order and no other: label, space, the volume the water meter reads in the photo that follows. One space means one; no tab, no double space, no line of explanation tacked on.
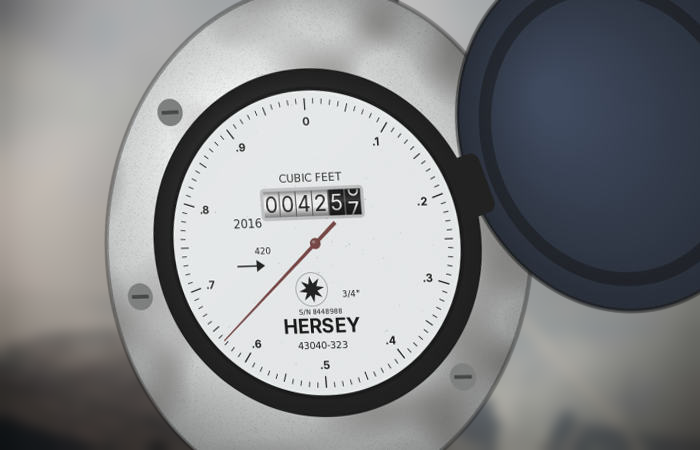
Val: 4256.63 ft³
